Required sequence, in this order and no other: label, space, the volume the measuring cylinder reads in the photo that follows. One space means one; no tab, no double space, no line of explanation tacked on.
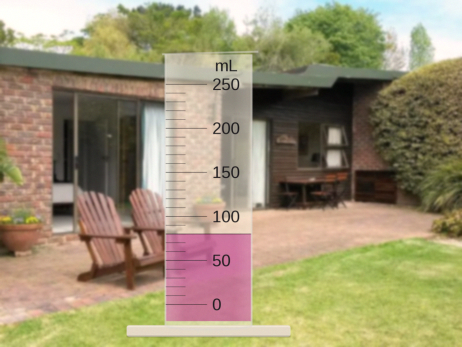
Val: 80 mL
